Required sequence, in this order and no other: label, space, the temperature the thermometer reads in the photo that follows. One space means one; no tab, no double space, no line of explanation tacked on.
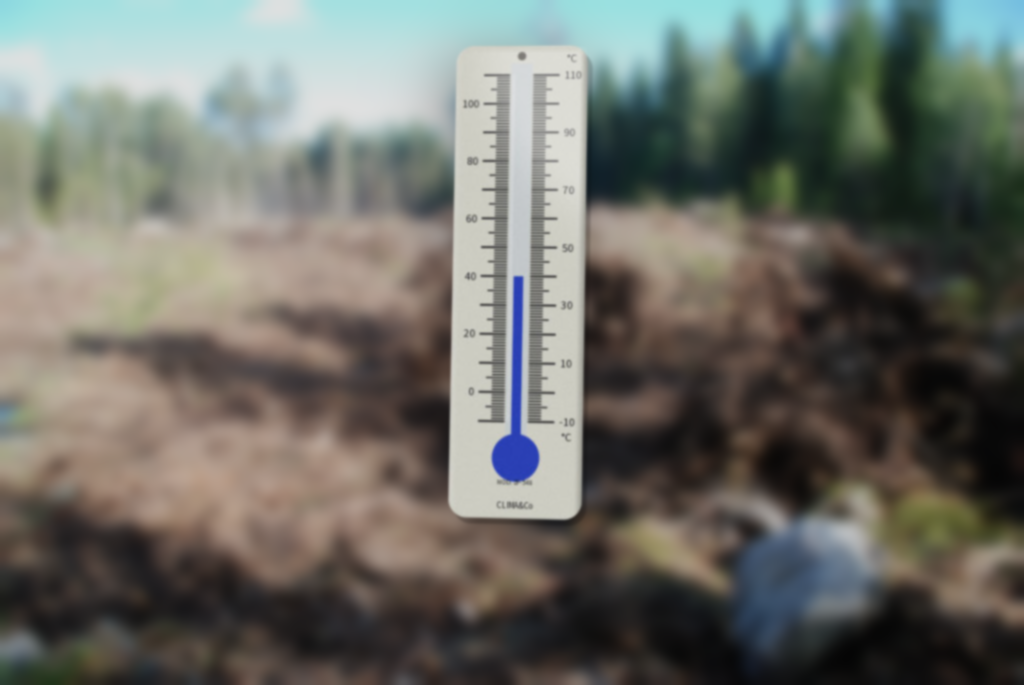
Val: 40 °C
